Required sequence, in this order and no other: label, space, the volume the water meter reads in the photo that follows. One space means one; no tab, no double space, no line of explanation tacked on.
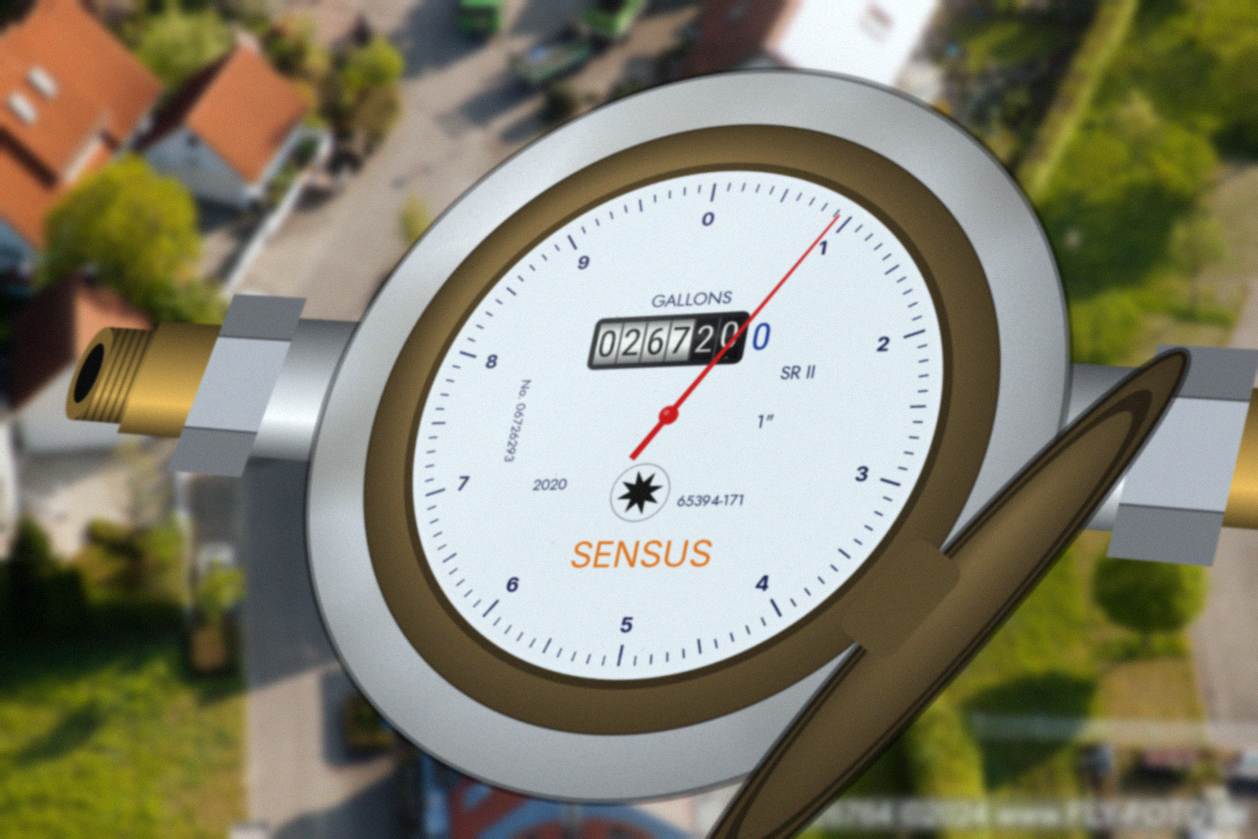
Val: 267200.9 gal
